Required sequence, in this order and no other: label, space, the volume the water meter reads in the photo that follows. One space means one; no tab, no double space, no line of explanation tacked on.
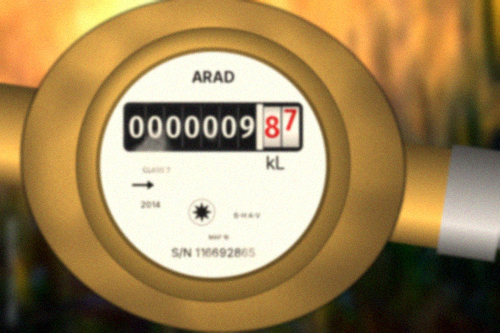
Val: 9.87 kL
